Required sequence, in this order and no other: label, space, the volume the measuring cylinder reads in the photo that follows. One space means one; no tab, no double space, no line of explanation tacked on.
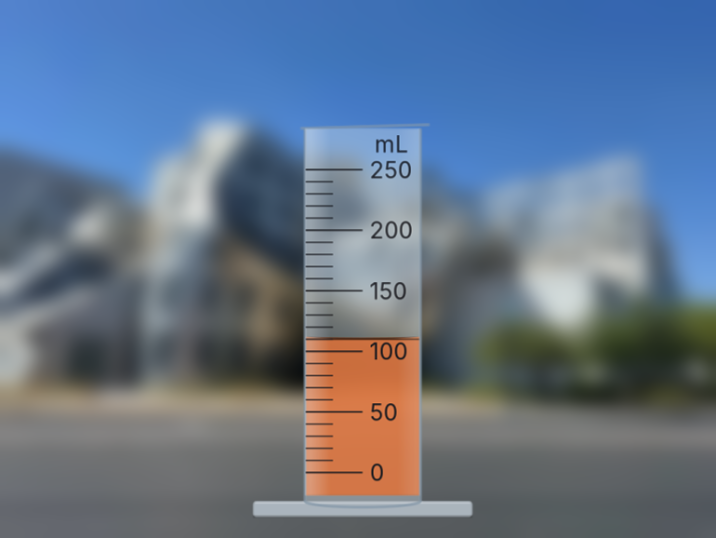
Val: 110 mL
